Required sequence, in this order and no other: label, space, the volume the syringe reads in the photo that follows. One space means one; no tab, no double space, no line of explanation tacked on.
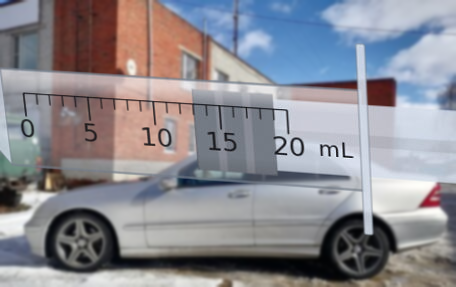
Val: 13 mL
